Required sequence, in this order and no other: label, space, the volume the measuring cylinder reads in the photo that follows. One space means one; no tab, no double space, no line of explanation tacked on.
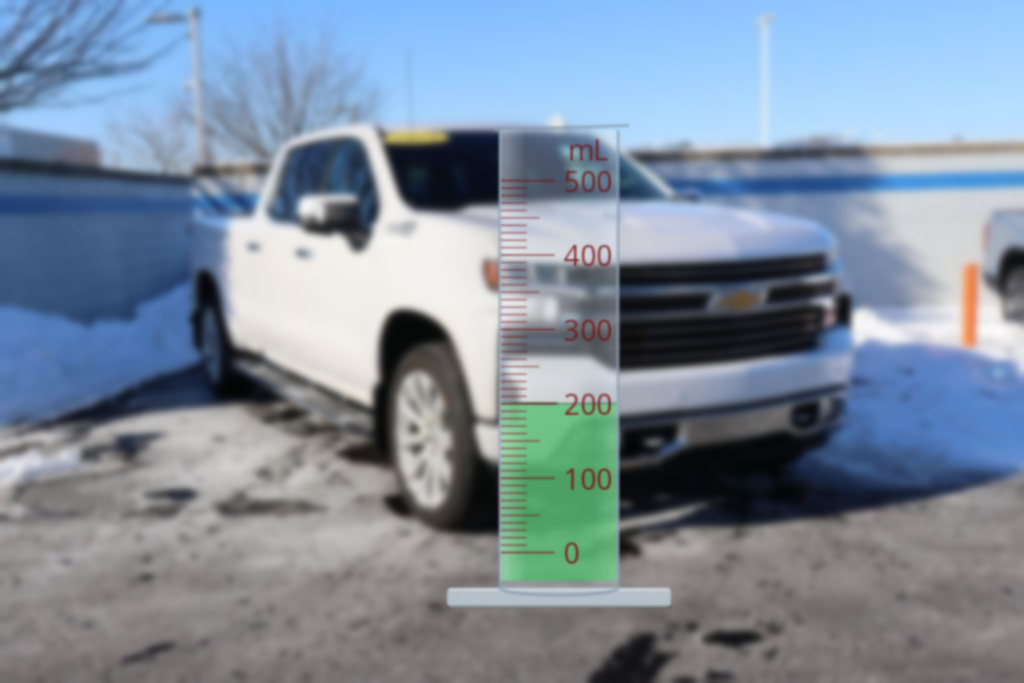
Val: 200 mL
